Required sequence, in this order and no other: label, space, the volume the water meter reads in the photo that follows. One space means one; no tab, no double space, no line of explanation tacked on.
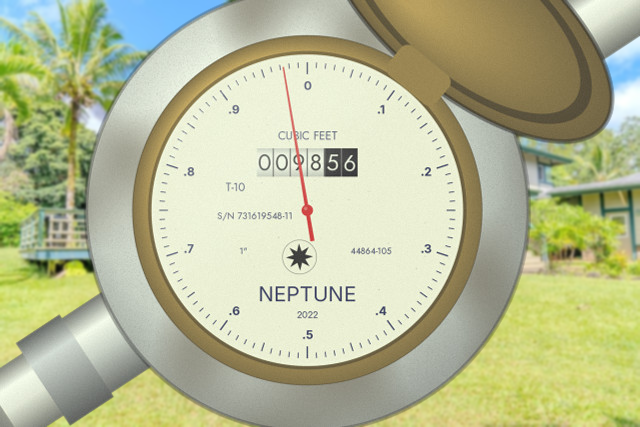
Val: 9855.97 ft³
